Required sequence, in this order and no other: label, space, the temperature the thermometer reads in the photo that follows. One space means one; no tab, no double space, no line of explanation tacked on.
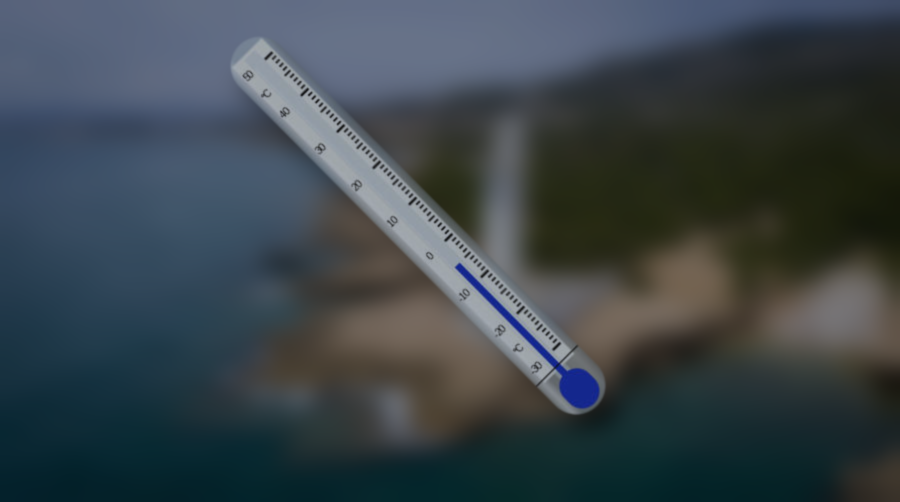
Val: -5 °C
